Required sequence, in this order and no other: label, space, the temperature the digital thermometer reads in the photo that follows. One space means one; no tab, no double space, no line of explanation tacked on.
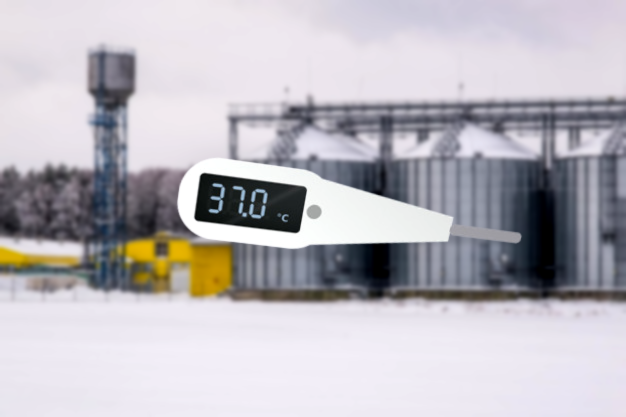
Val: 37.0 °C
